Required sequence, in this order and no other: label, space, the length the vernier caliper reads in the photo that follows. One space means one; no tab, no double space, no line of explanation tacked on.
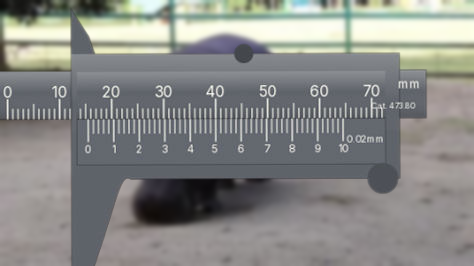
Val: 15.5 mm
